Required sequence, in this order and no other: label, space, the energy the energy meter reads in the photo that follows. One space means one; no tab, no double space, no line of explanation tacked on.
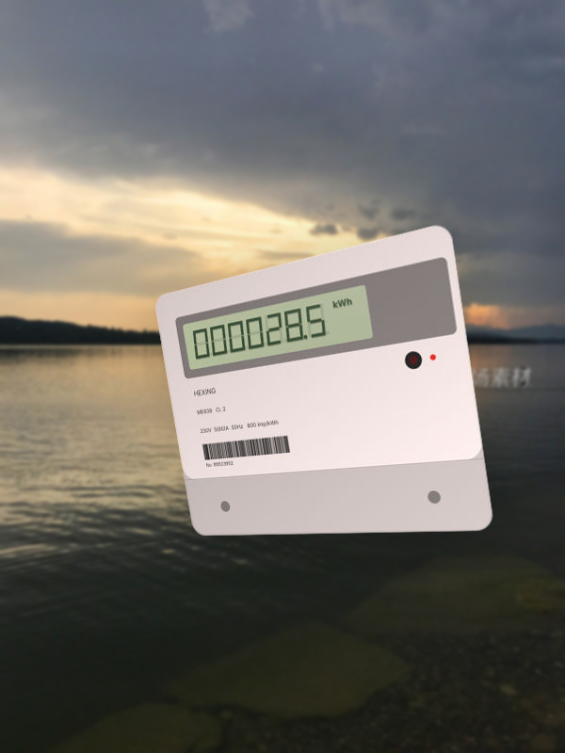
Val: 28.5 kWh
